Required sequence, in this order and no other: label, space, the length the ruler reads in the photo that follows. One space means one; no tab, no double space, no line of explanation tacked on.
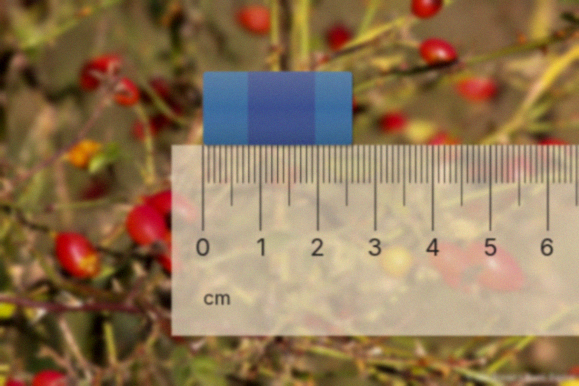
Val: 2.6 cm
